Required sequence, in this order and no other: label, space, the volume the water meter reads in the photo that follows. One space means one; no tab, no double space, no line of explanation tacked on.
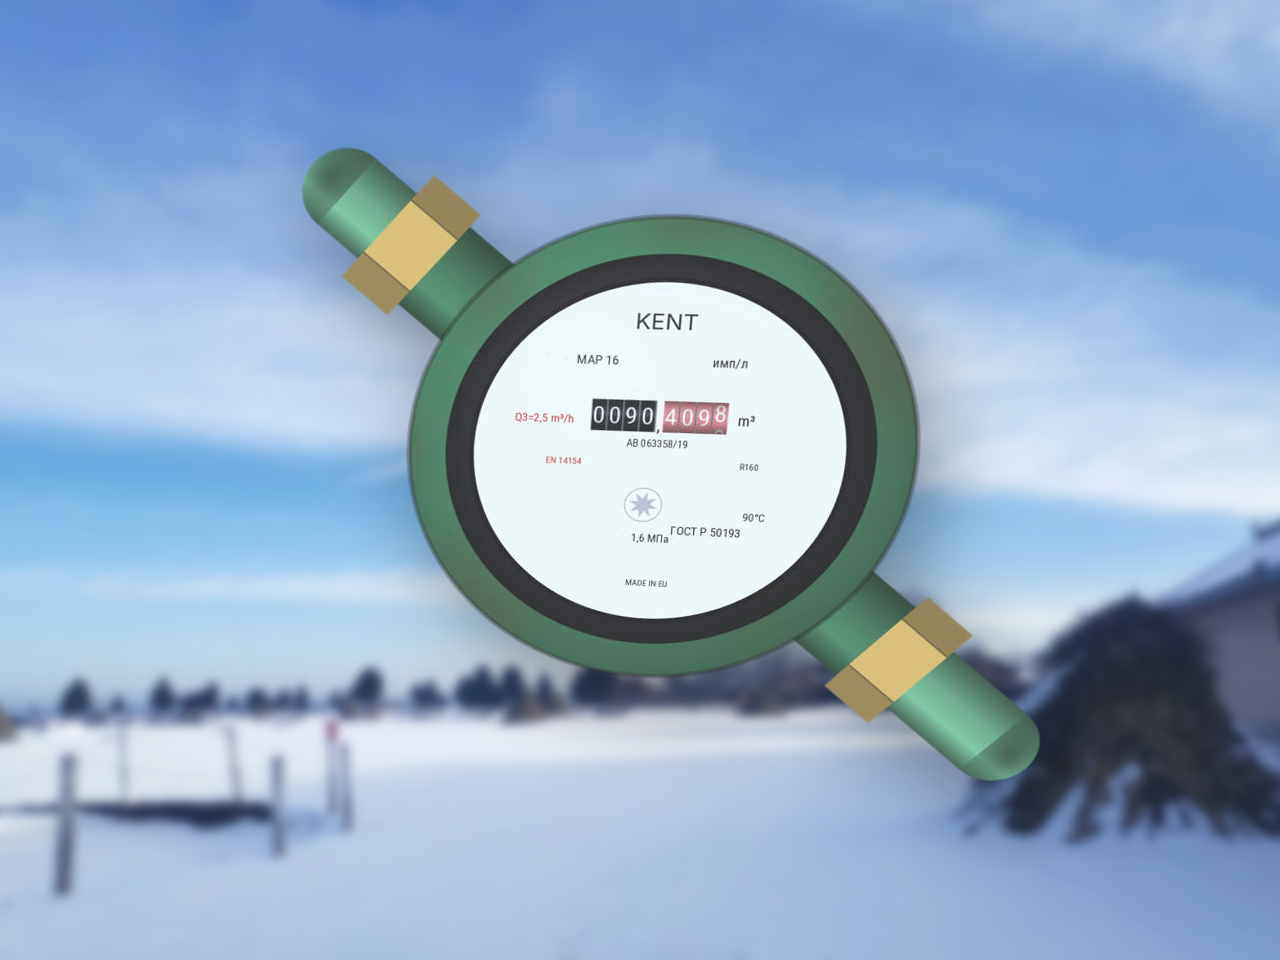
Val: 90.4098 m³
